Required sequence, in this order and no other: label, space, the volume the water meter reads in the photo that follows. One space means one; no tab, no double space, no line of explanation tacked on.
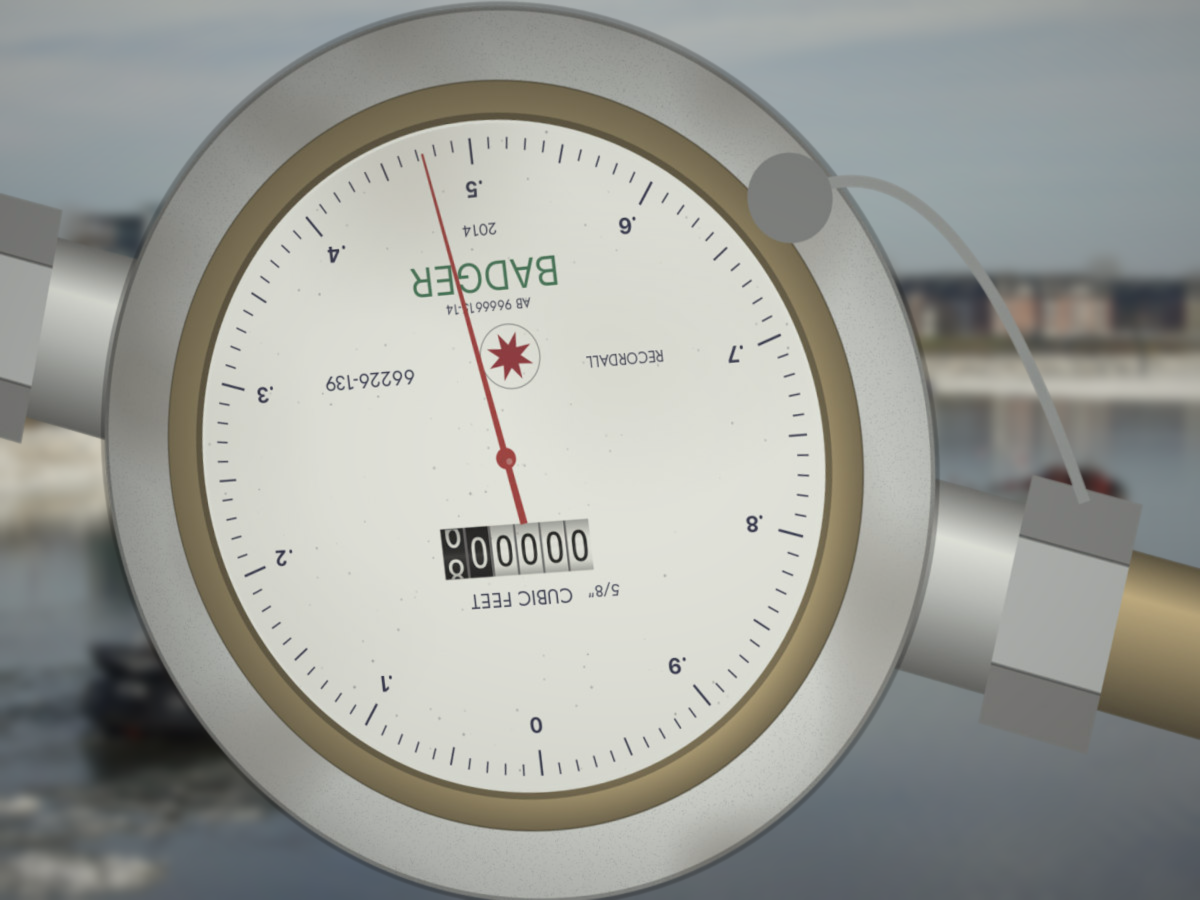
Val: 8.47 ft³
